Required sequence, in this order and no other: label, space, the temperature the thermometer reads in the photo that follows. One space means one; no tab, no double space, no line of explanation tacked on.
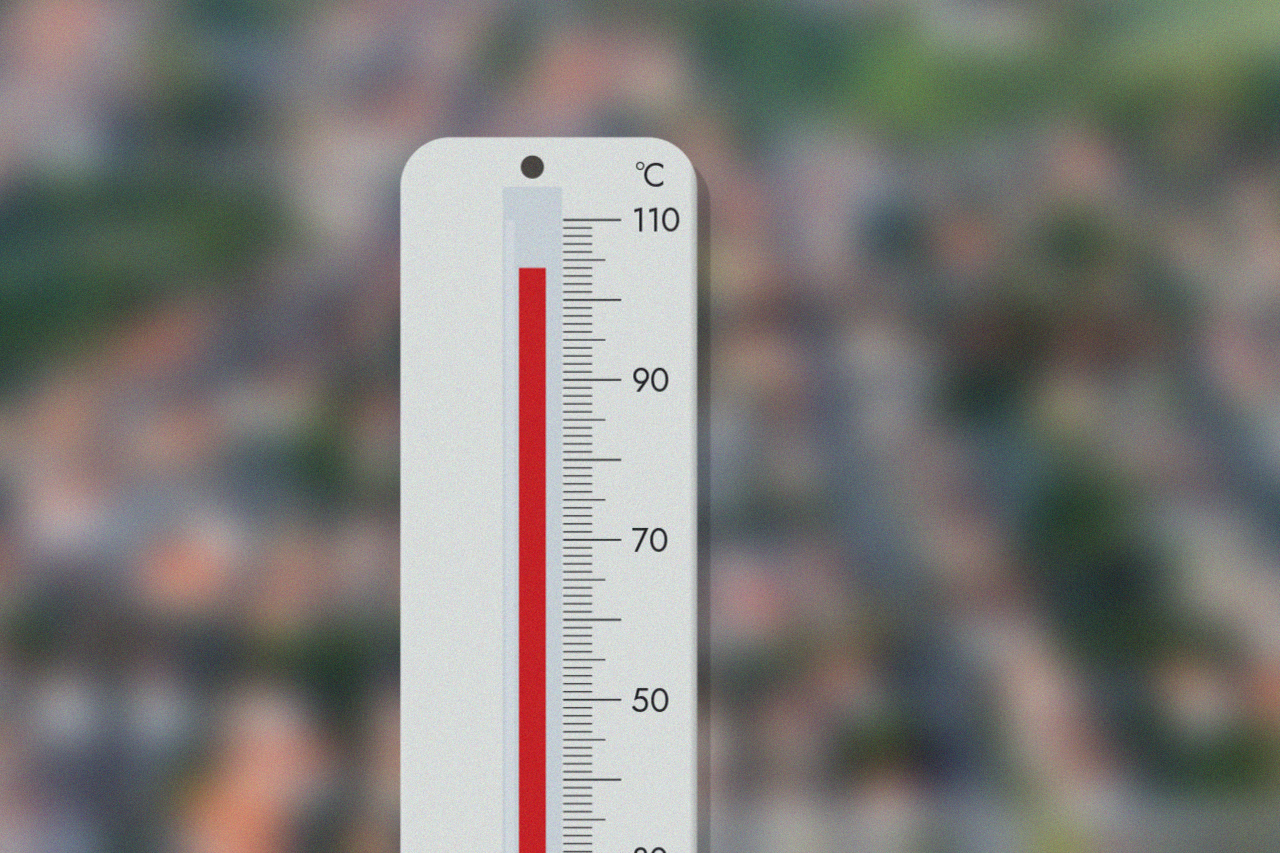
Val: 104 °C
